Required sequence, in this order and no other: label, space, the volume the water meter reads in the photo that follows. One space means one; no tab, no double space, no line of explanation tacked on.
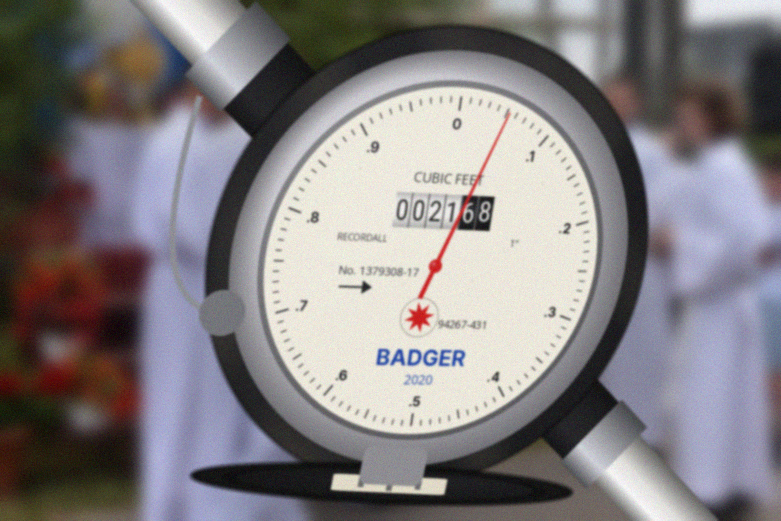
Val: 2168.05 ft³
